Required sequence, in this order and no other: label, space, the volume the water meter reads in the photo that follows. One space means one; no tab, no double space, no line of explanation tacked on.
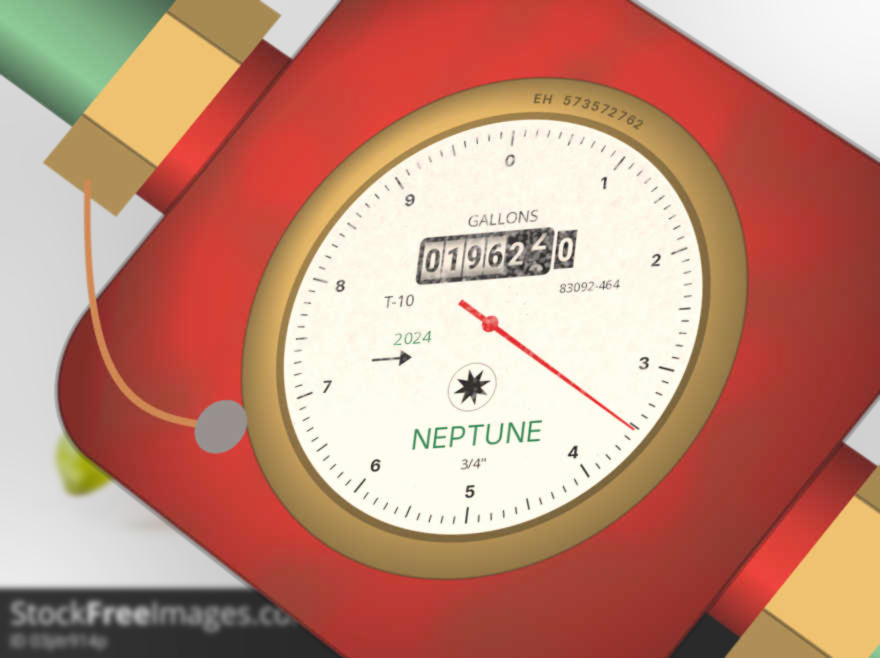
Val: 196223.5 gal
